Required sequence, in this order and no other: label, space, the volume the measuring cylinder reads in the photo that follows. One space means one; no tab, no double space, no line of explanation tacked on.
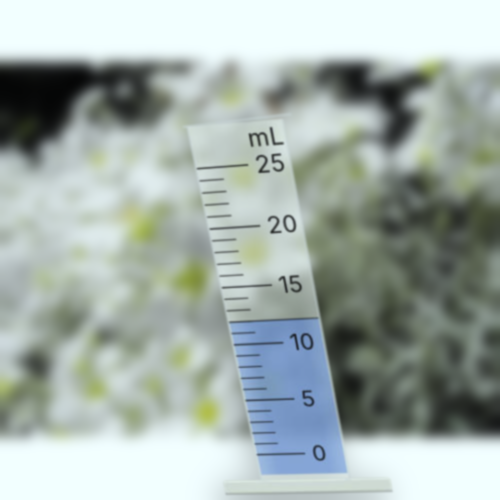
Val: 12 mL
